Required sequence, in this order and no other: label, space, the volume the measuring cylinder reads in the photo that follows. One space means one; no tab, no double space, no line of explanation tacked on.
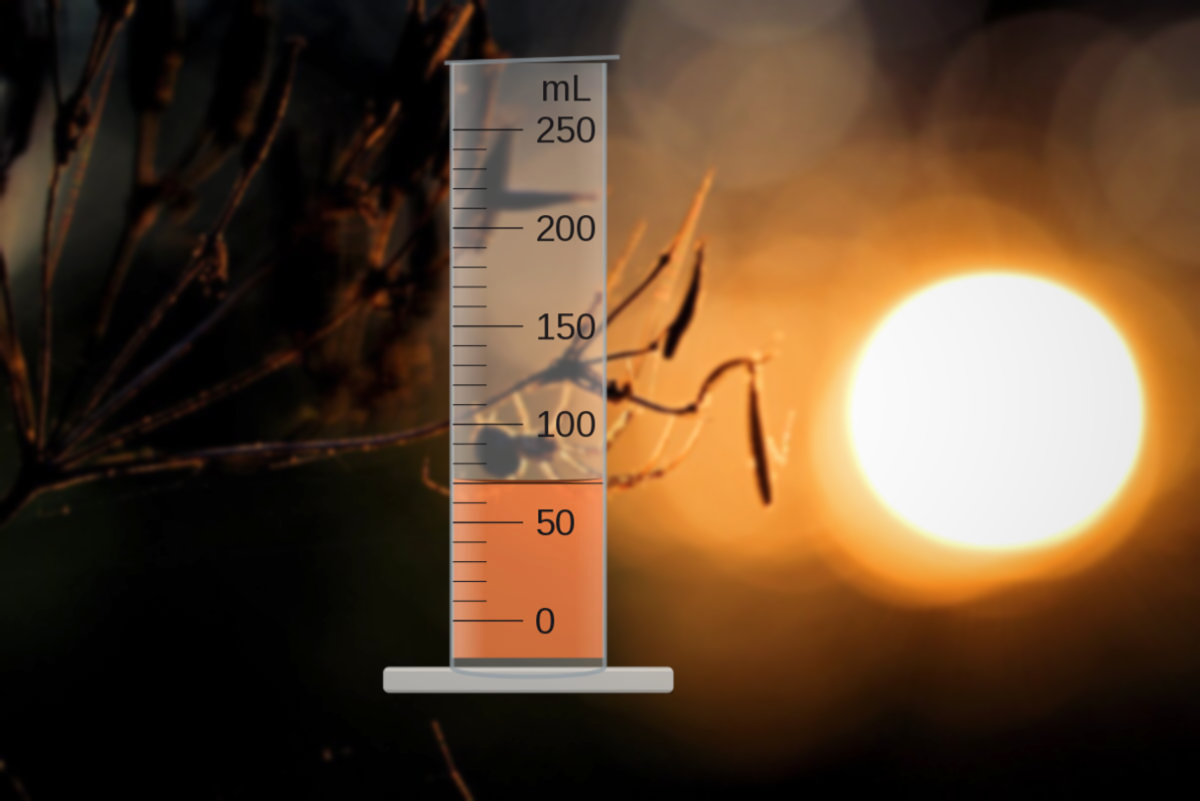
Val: 70 mL
